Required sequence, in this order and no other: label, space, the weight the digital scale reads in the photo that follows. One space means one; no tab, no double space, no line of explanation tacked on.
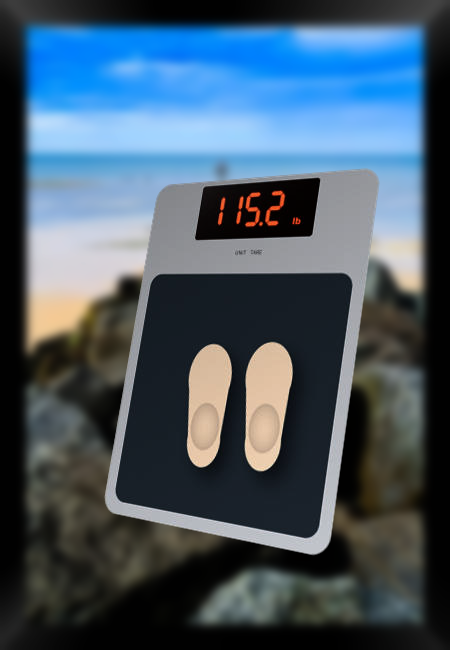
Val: 115.2 lb
